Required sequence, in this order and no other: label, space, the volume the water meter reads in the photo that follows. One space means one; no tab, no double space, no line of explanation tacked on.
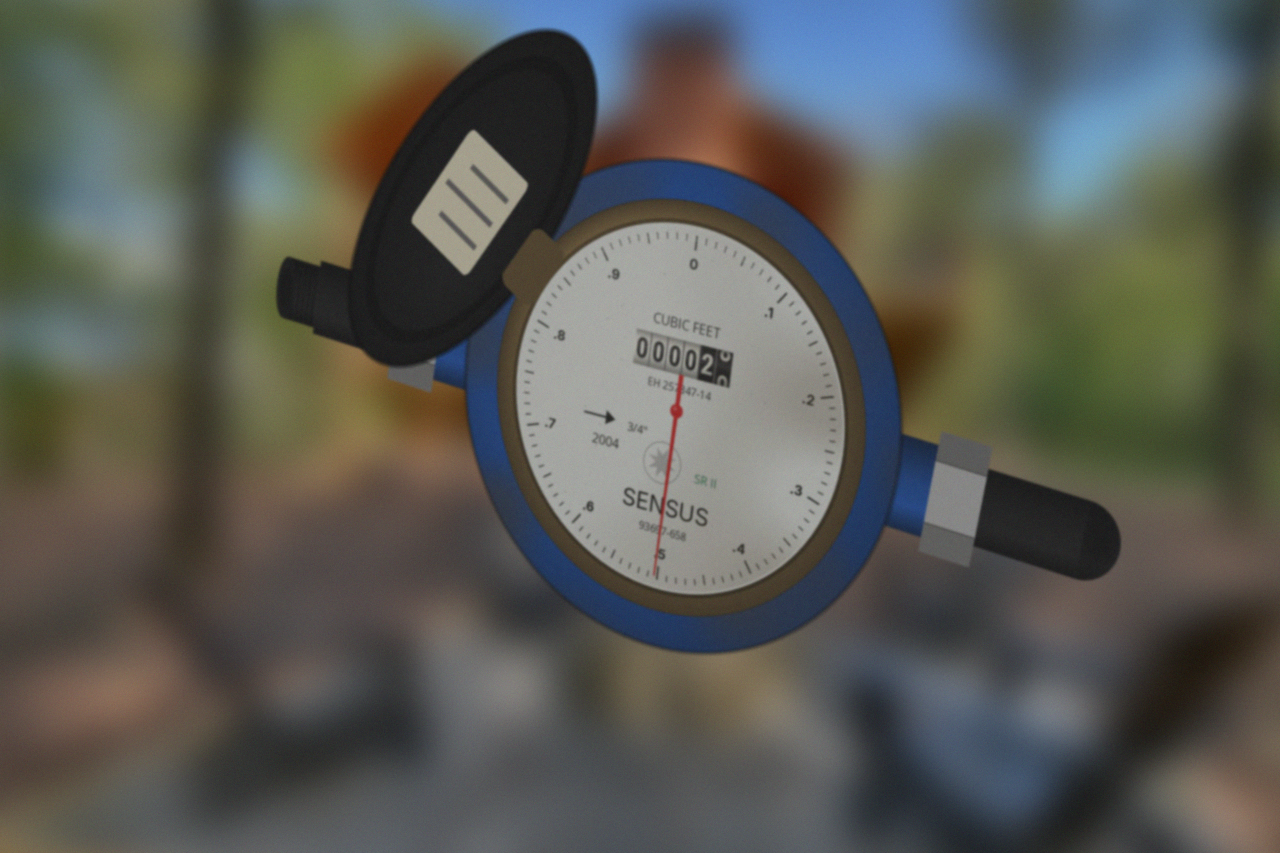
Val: 28.50 ft³
